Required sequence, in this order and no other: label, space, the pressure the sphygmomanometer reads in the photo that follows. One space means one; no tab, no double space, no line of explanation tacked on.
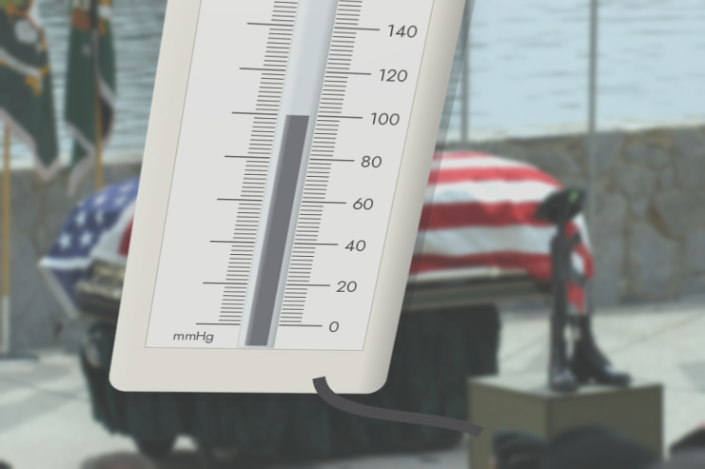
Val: 100 mmHg
